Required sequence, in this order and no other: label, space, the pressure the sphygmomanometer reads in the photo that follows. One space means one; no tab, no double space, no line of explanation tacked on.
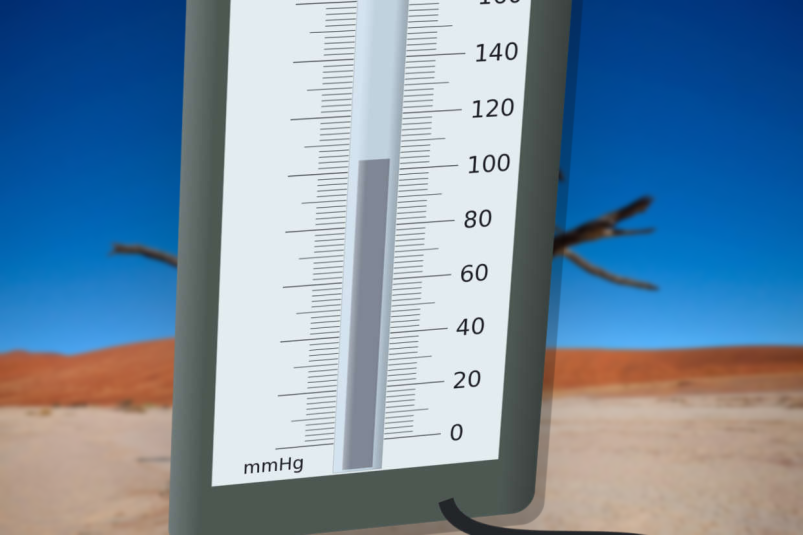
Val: 104 mmHg
